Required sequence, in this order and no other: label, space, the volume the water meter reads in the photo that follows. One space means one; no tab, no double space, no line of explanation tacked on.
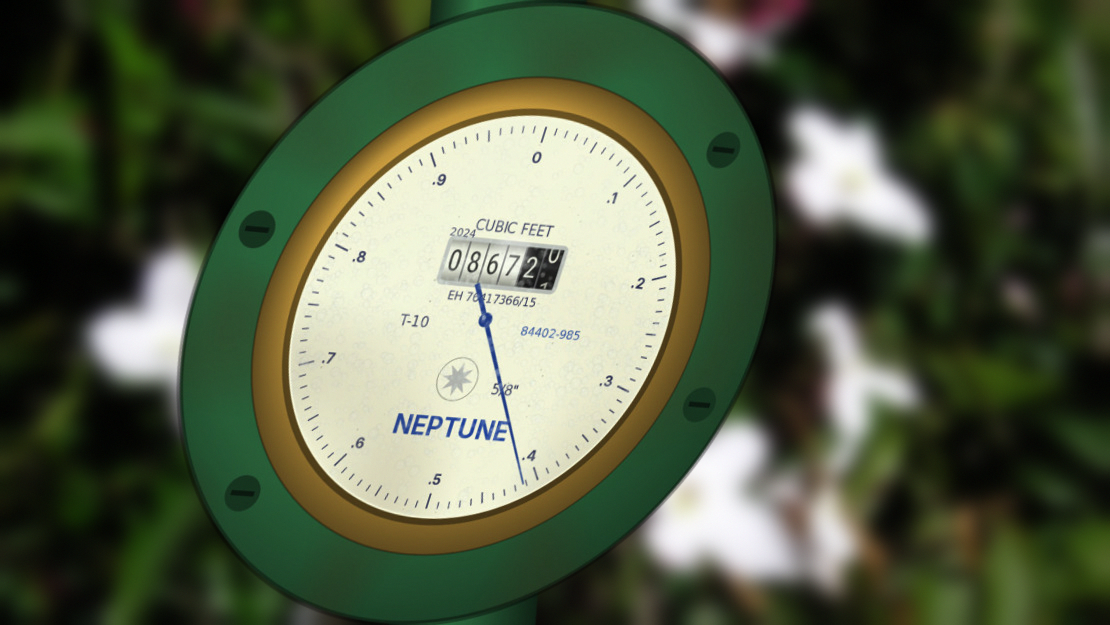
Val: 86720.41 ft³
